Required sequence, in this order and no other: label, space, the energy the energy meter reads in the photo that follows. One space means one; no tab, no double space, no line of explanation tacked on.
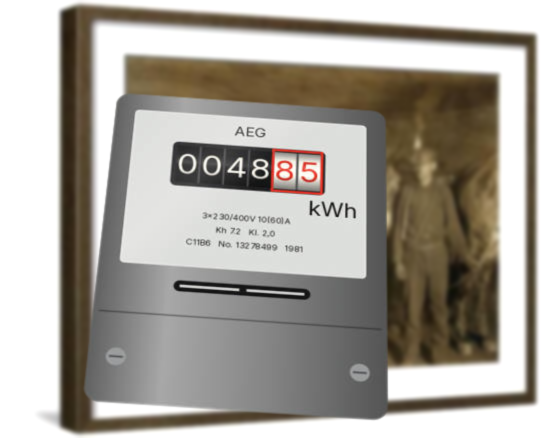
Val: 48.85 kWh
